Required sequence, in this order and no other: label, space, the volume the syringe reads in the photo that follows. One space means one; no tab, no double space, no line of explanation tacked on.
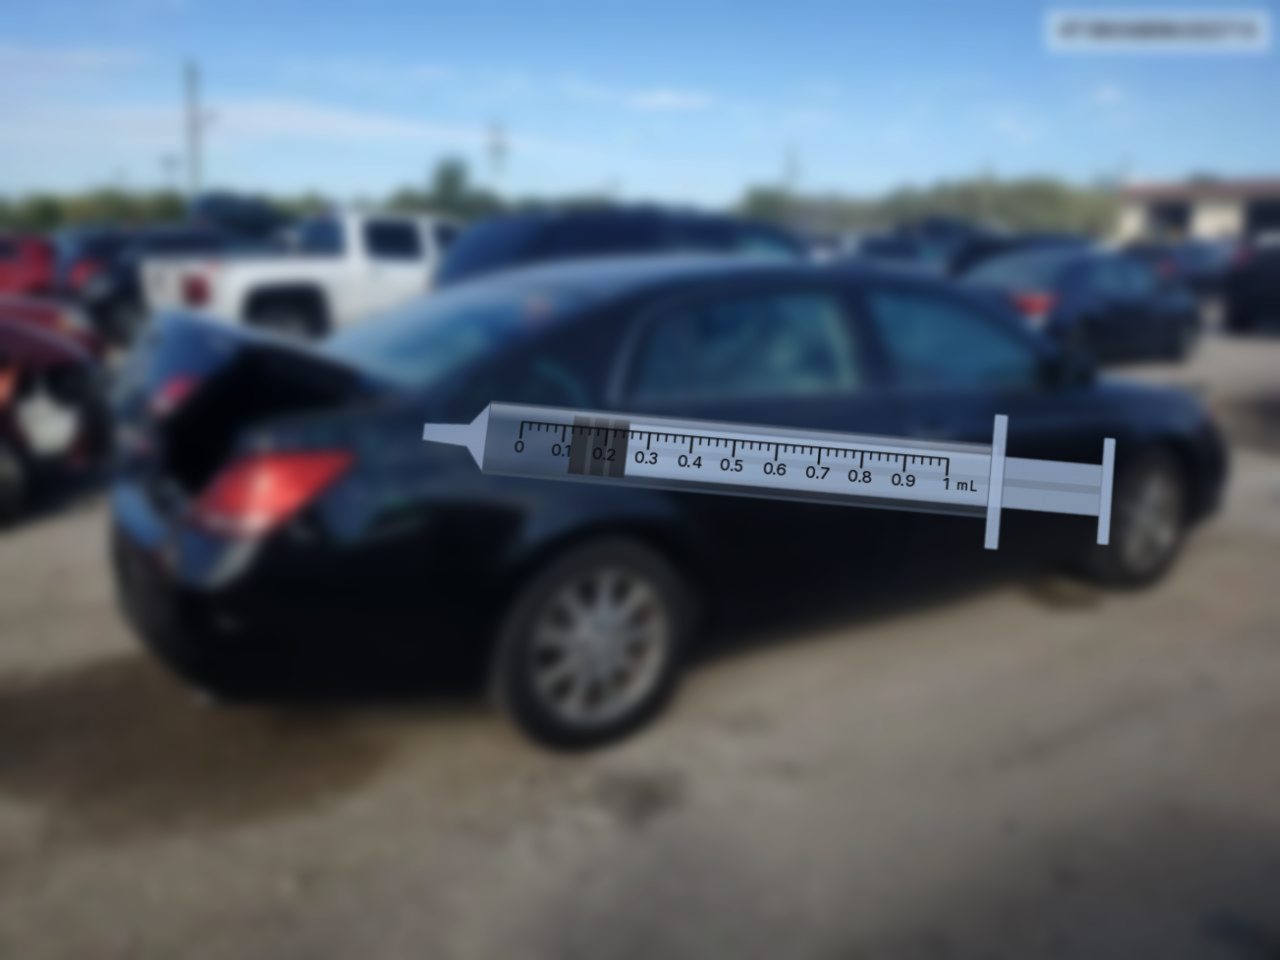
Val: 0.12 mL
